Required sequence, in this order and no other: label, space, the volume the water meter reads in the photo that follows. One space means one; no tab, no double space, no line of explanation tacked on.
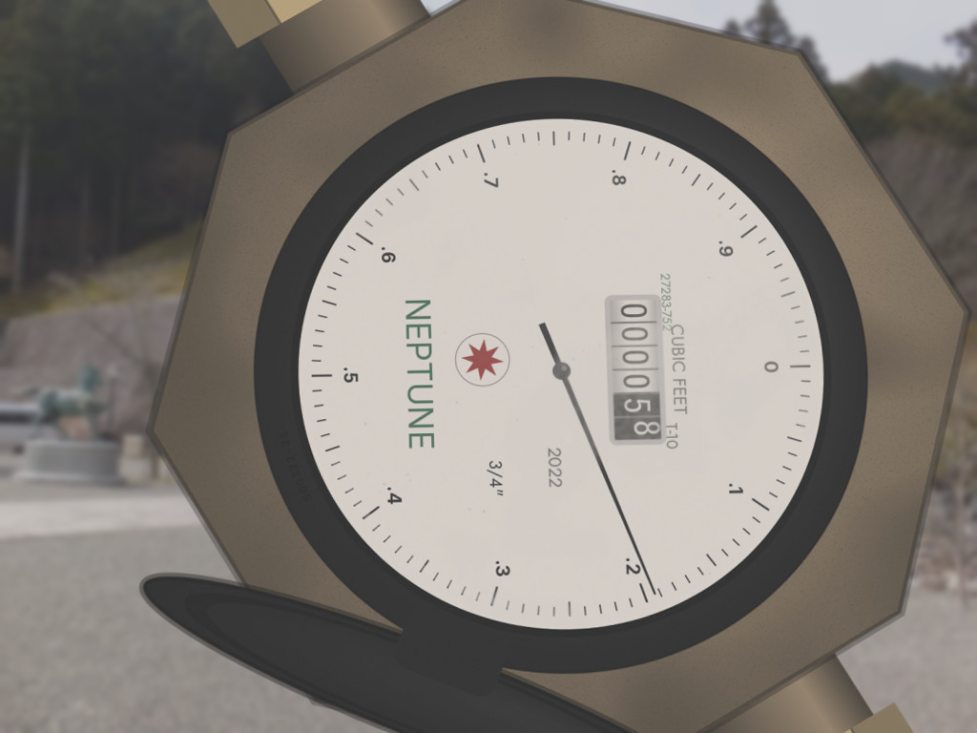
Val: 58.19 ft³
